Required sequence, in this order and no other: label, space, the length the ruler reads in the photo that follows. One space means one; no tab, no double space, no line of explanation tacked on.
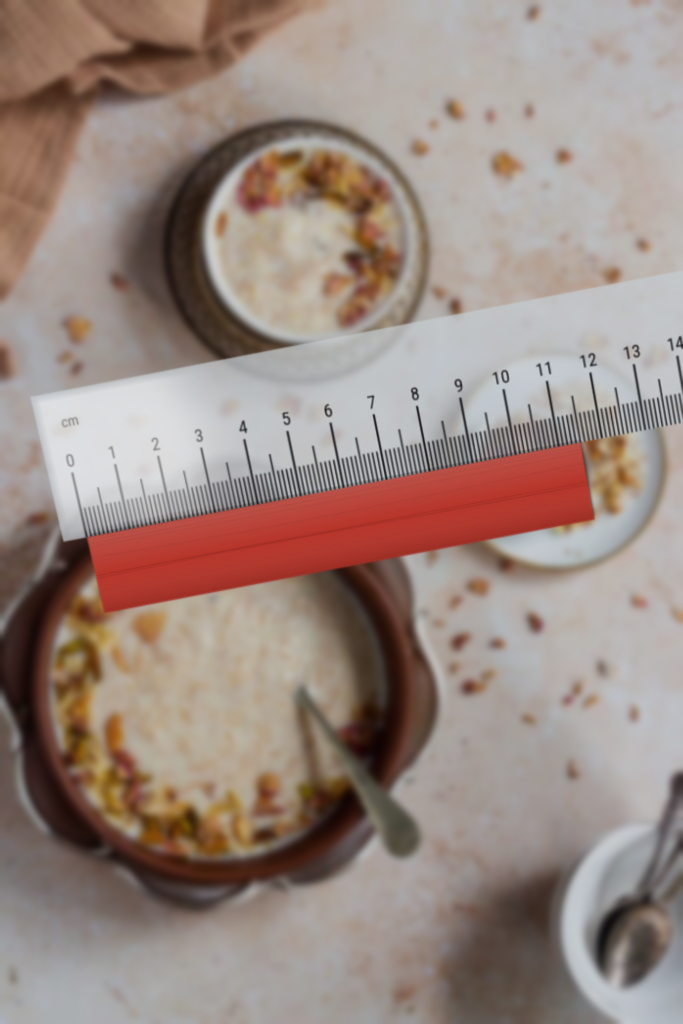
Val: 11.5 cm
